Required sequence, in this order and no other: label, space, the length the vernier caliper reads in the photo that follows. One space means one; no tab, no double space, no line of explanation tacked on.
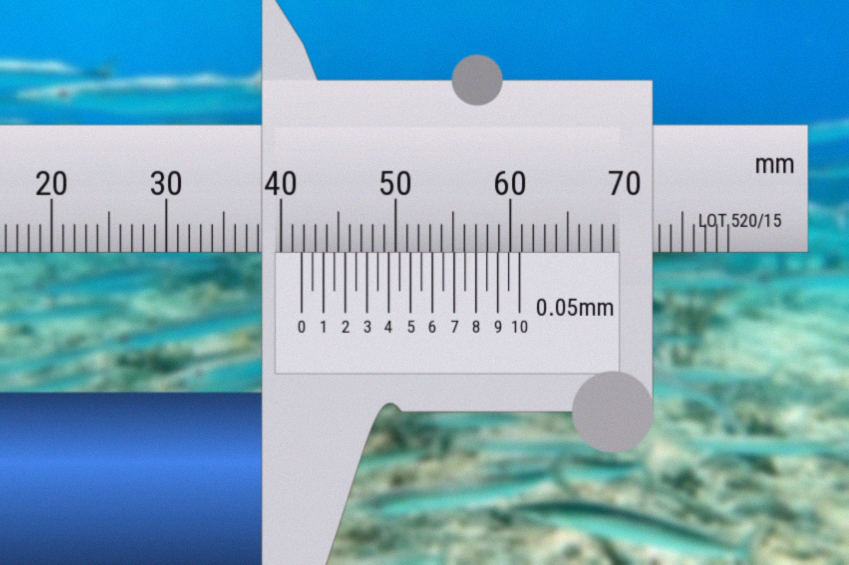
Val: 41.8 mm
